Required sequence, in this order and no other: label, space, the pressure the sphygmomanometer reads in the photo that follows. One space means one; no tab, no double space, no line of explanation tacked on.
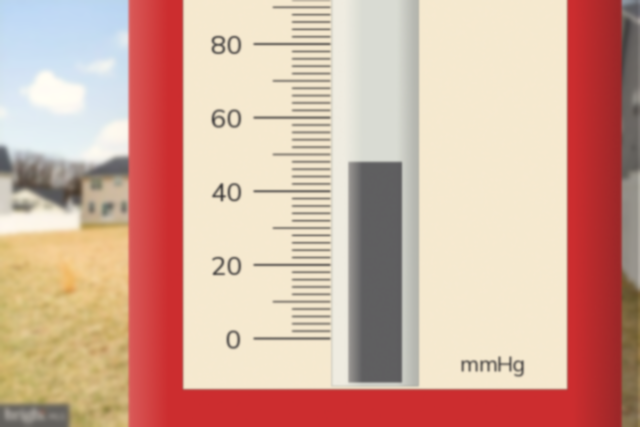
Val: 48 mmHg
